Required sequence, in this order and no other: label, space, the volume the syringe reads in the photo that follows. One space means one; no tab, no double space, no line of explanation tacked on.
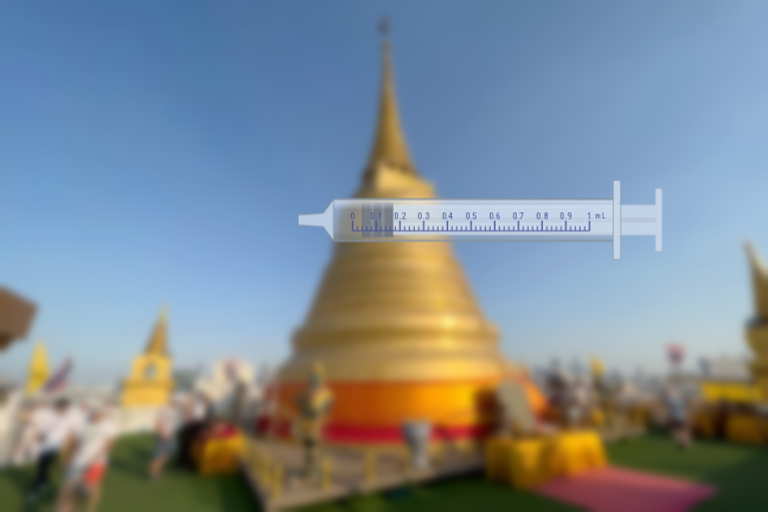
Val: 0.04 mL
